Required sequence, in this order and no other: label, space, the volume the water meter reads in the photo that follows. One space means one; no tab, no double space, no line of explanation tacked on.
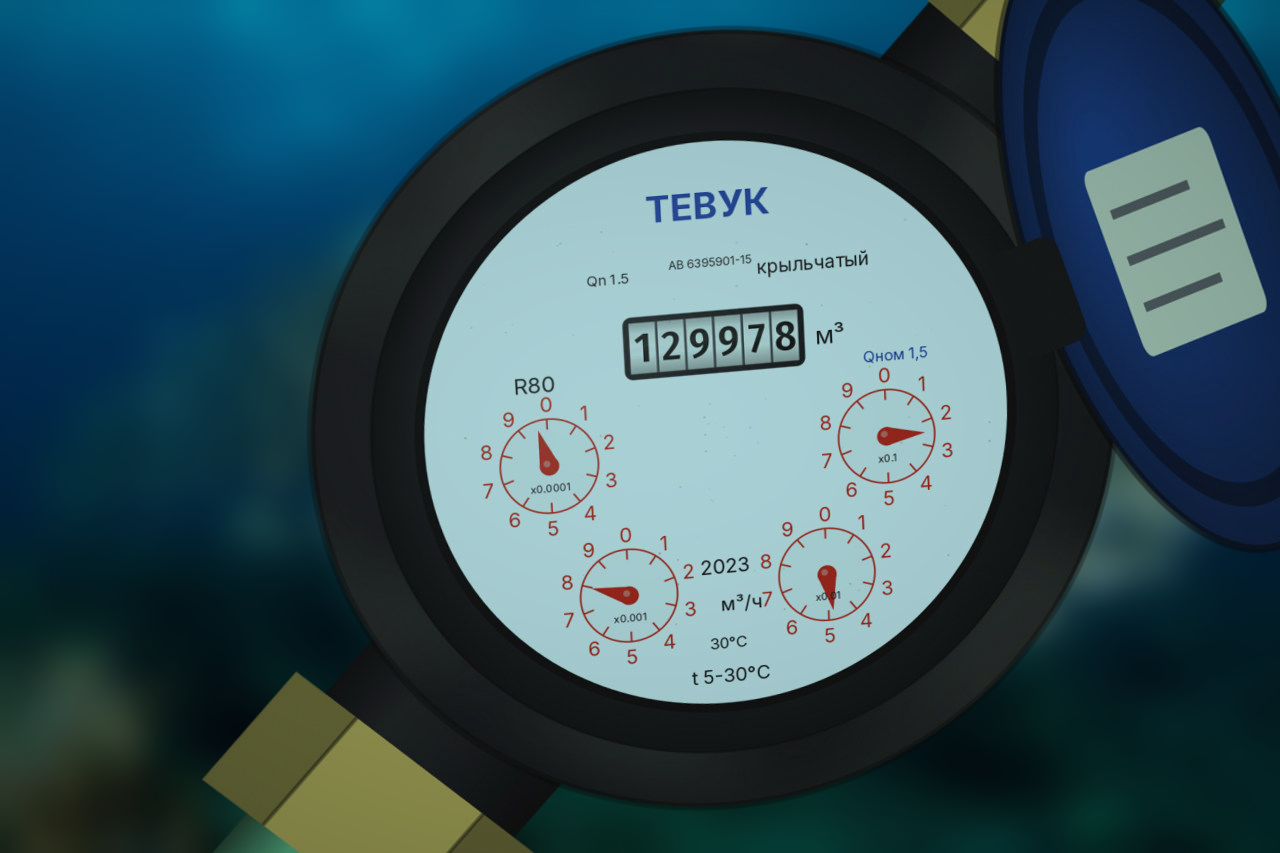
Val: 129978.2479 m³
